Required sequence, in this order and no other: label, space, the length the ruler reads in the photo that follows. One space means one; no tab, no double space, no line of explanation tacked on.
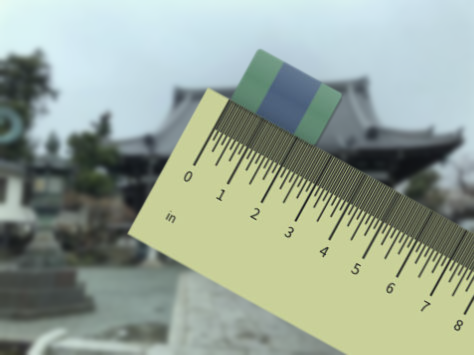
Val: 2.5 in
